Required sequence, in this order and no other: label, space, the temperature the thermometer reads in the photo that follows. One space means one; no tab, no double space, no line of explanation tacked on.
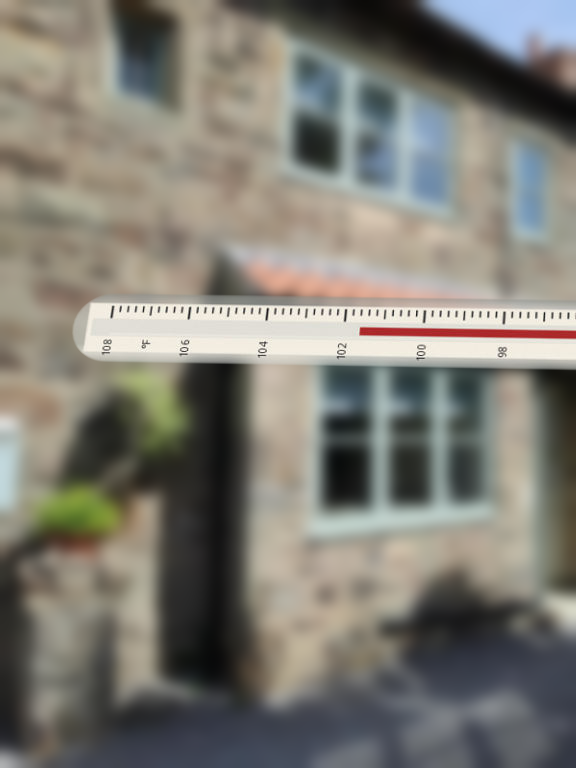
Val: 101.6 °F
